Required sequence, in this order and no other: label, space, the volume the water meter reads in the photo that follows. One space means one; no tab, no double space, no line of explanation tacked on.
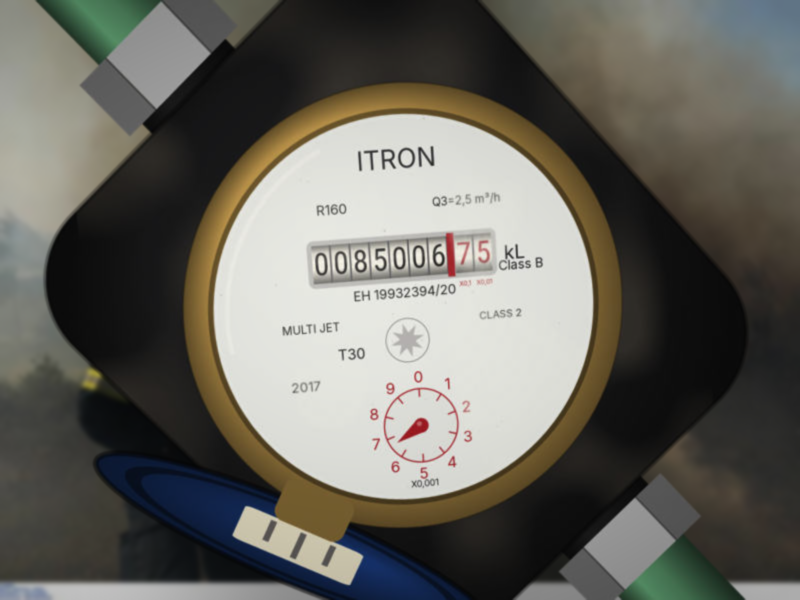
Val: 85006.756 kL
